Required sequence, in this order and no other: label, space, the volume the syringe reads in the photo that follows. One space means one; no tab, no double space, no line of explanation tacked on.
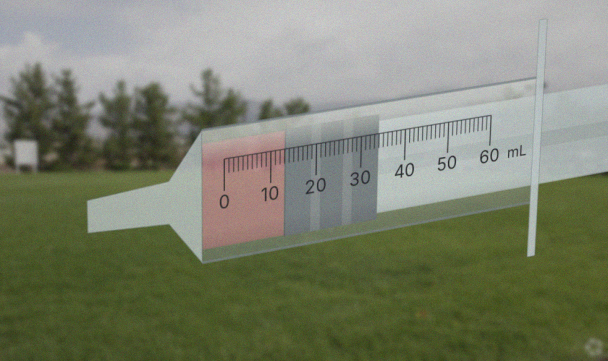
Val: 13 mL
